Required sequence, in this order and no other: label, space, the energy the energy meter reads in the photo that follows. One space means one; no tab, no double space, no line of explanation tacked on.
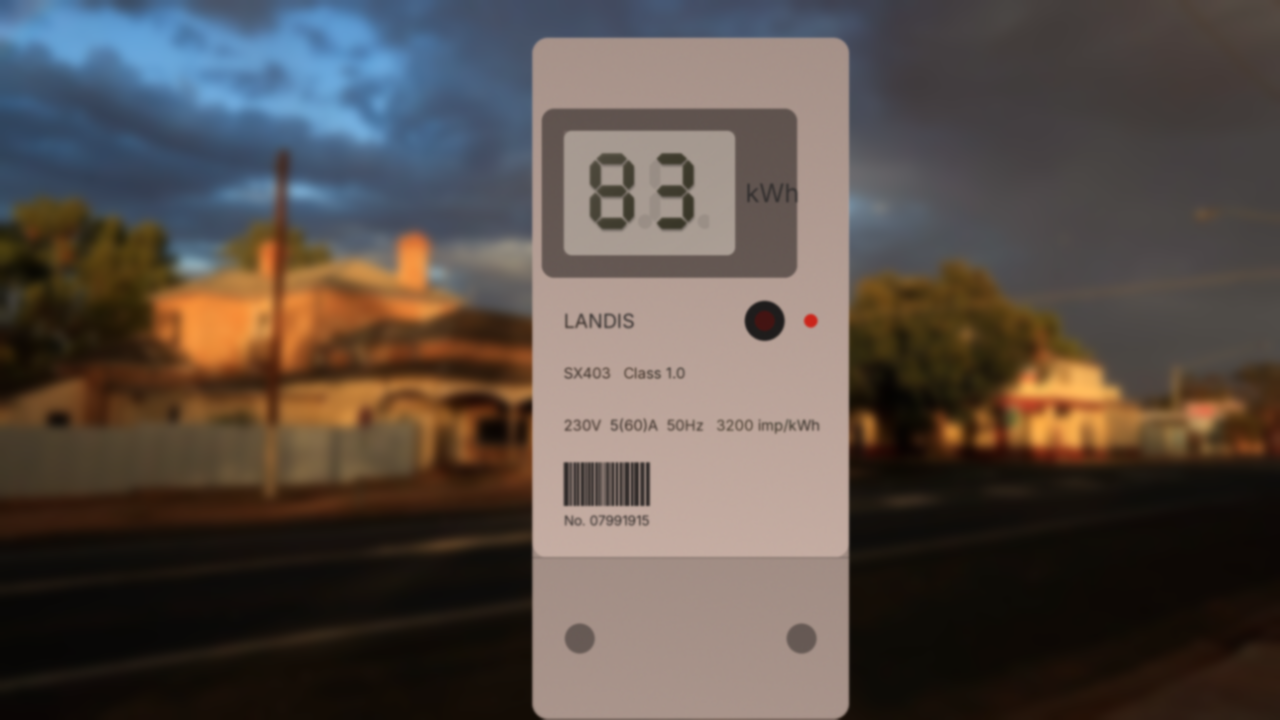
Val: 83 kWh
